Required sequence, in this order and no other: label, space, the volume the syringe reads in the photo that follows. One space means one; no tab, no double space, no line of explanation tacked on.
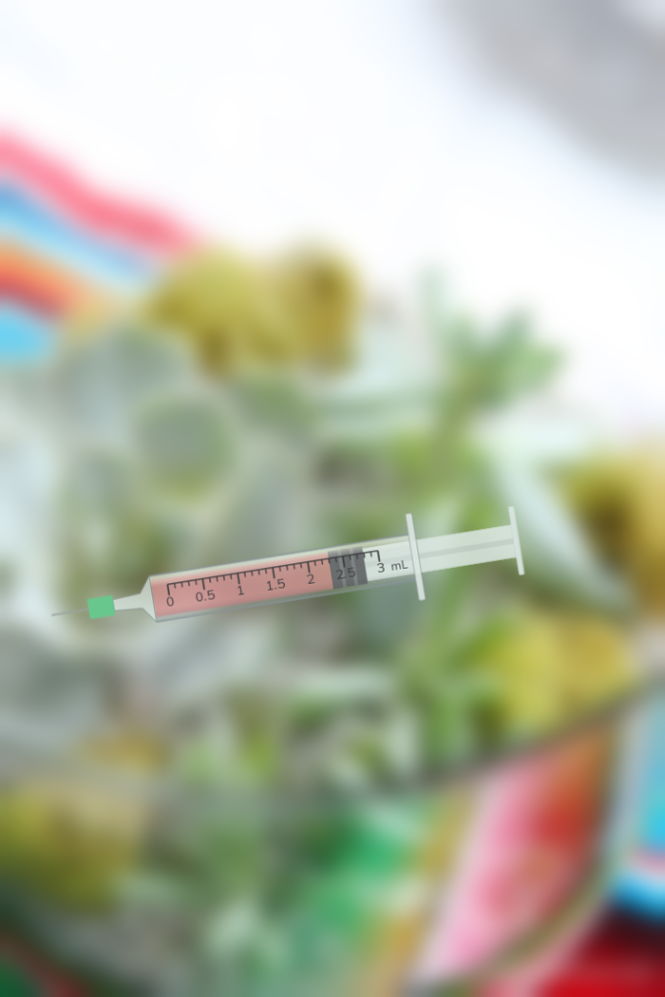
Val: 2.3 mL
